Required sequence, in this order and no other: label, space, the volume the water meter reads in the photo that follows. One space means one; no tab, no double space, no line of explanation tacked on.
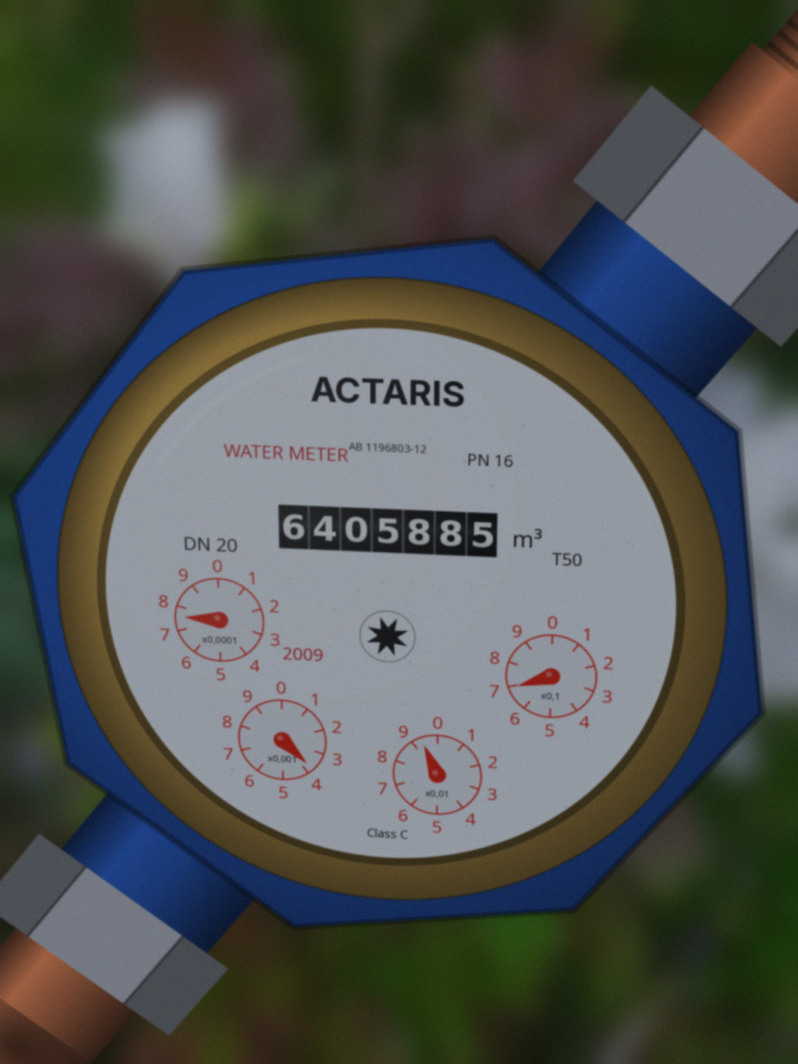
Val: 6405885.6937 m³
